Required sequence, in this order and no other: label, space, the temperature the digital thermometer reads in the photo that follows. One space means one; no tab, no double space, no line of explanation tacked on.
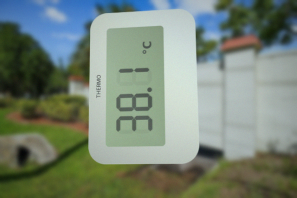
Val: 38.1 °C
